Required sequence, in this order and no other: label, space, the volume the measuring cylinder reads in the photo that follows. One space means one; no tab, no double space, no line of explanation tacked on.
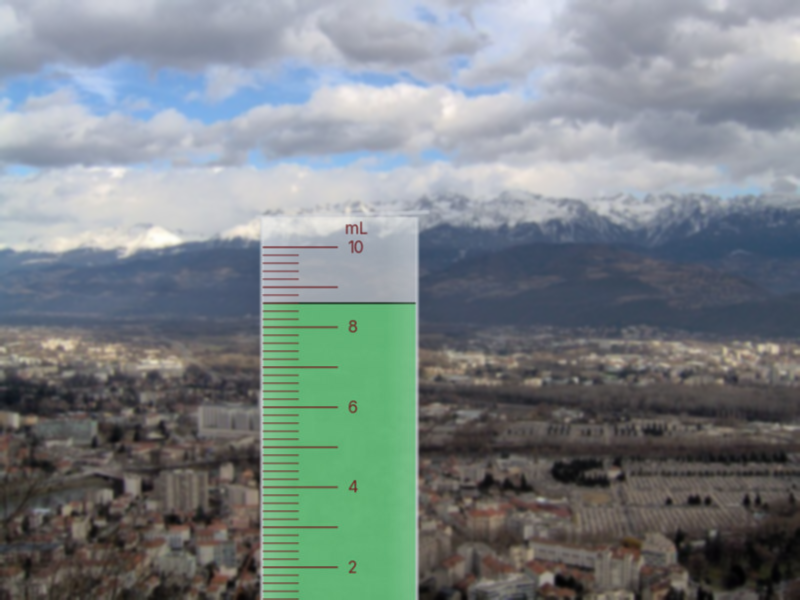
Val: 8.6 mL
